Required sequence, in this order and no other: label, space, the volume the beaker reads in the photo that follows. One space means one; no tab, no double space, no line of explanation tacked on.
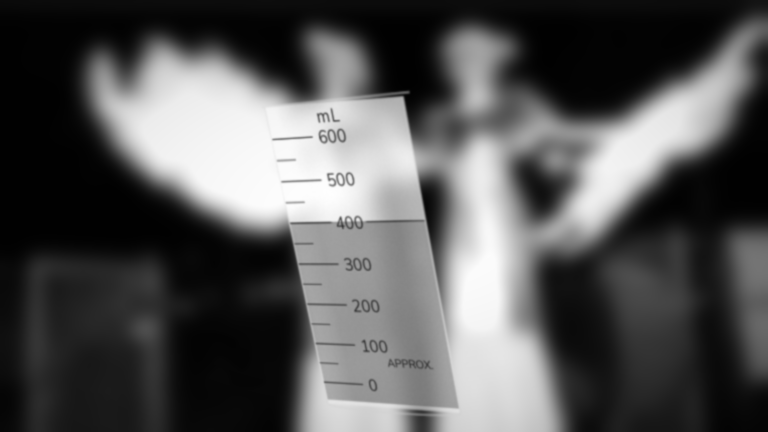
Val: 400 mL
